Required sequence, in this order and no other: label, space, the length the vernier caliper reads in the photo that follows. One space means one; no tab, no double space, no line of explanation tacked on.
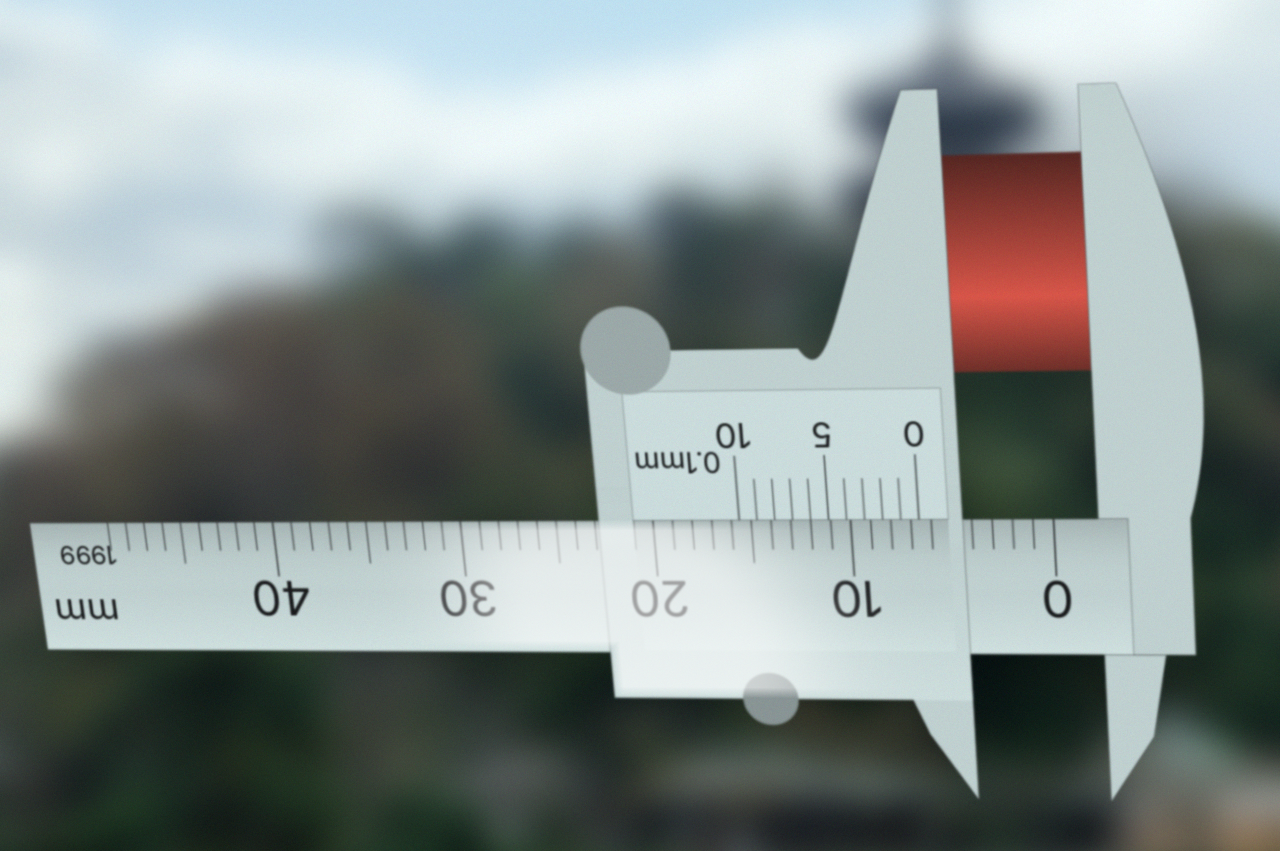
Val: 6.6 mm
